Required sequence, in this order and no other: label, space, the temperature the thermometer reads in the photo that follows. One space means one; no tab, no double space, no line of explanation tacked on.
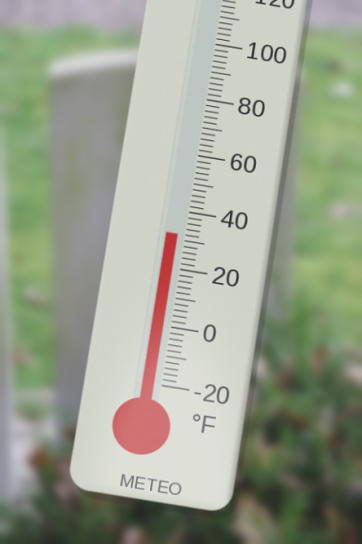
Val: 32 °F
